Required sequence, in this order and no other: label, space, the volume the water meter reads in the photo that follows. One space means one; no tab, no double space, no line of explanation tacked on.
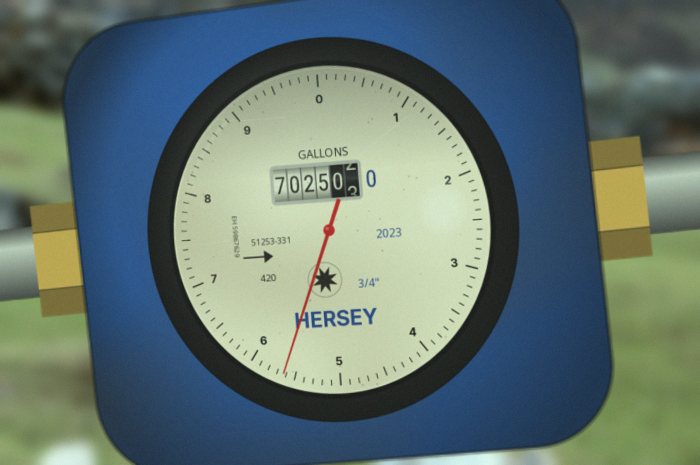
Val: 7025025.6 gal
